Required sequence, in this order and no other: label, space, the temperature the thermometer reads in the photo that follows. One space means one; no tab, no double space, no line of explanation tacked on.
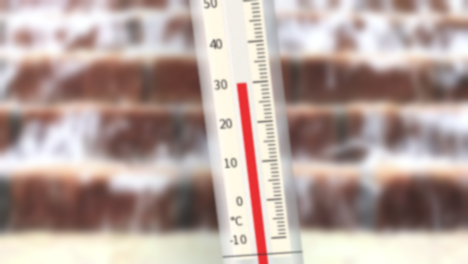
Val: 30 °C
